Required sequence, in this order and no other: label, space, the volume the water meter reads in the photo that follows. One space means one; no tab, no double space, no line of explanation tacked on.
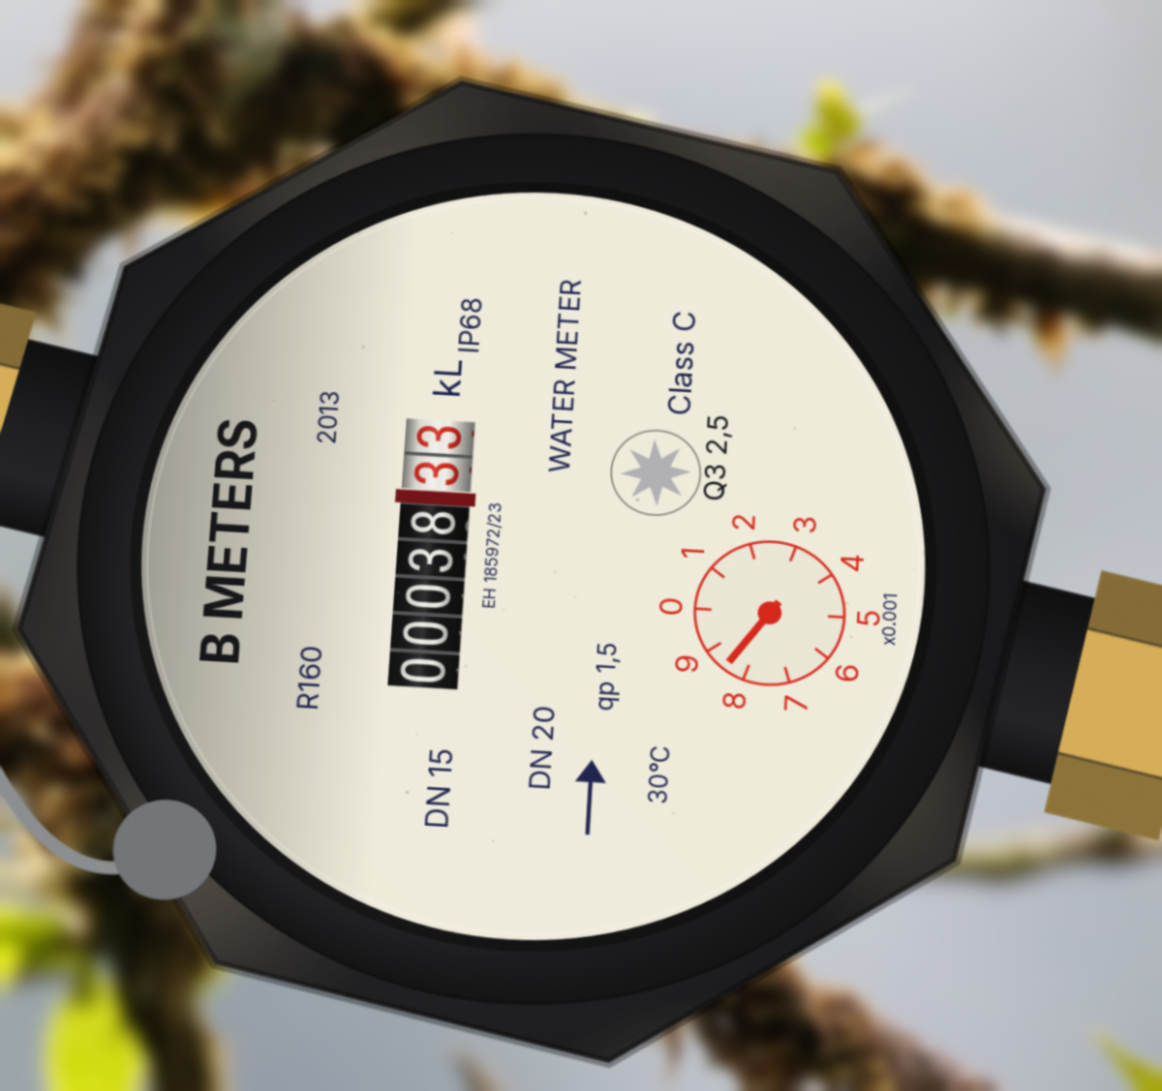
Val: 38.338 kL
